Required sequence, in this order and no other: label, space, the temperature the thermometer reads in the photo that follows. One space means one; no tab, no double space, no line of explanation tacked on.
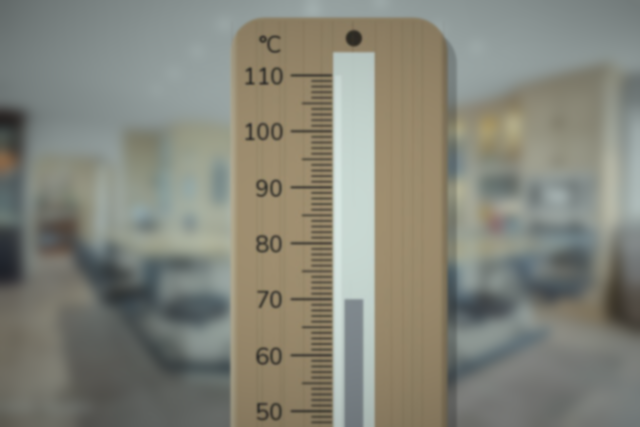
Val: 70 °C
